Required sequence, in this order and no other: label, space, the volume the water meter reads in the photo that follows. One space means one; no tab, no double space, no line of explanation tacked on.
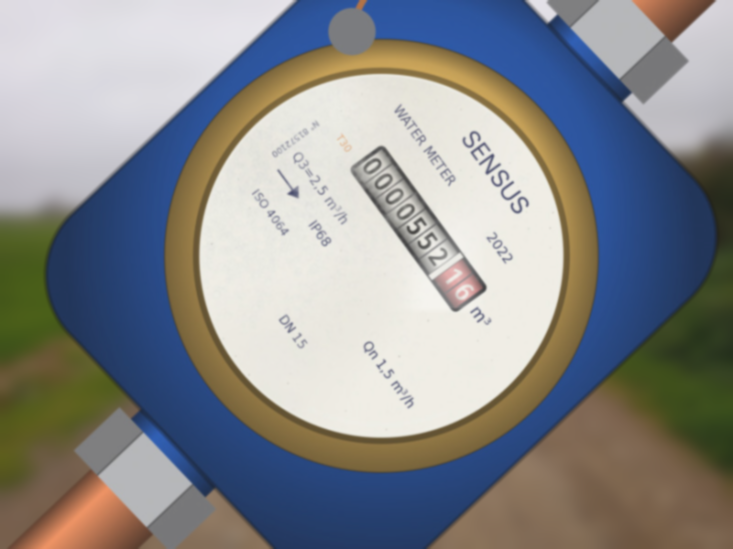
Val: 552.16 m³
